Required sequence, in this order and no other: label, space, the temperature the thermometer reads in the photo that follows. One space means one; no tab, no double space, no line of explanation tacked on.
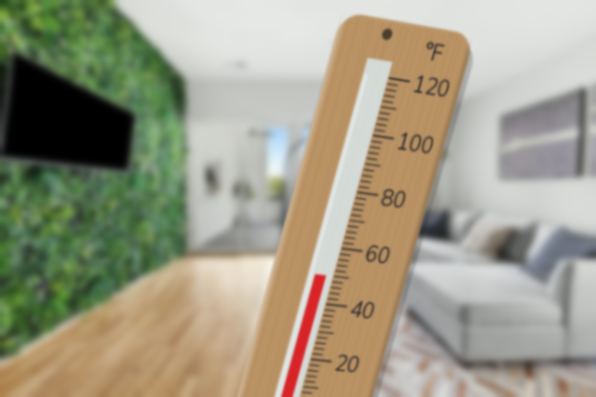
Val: 50 °F
